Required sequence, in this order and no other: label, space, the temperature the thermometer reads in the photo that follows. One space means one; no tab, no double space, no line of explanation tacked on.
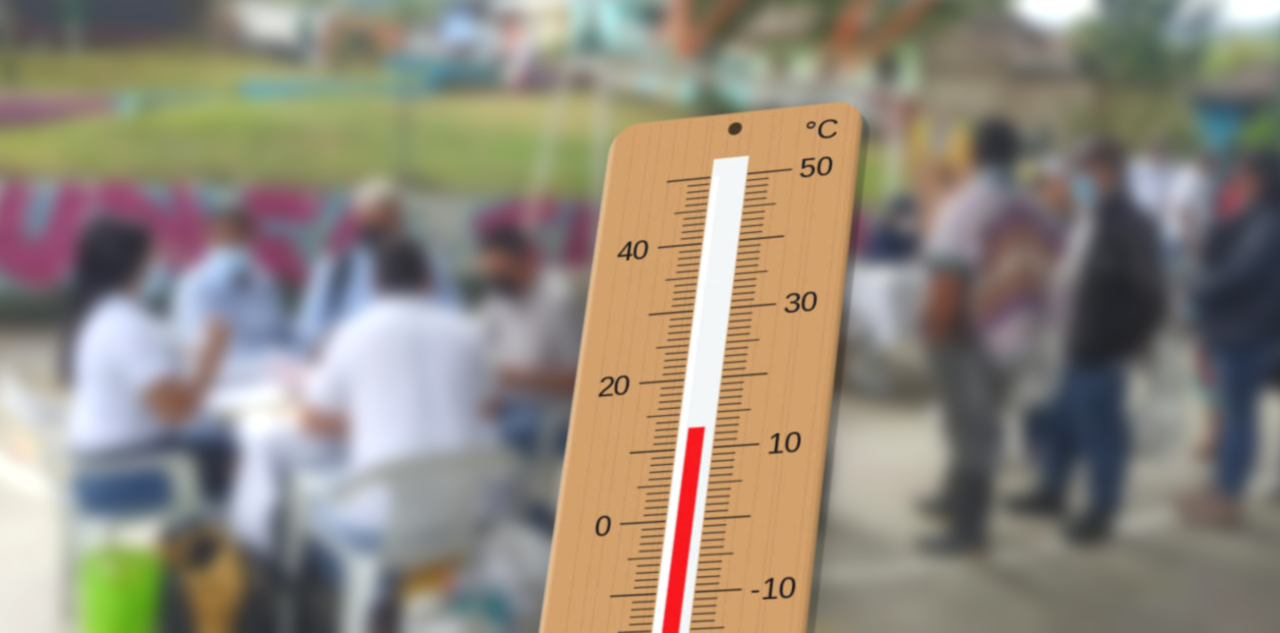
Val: 13 °C
